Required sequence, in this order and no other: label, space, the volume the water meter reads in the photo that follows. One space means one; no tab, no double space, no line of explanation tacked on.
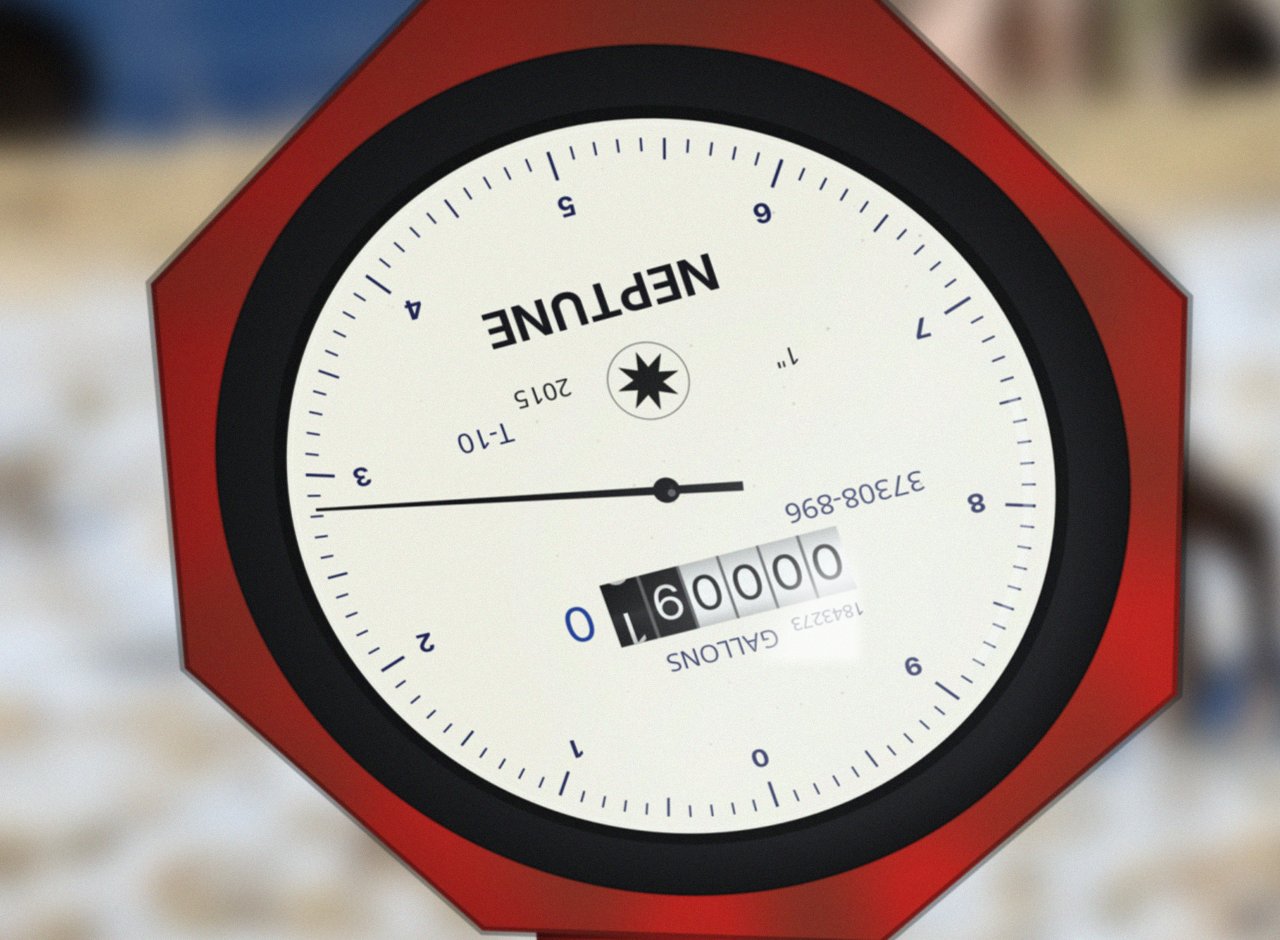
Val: 912.8 gal
